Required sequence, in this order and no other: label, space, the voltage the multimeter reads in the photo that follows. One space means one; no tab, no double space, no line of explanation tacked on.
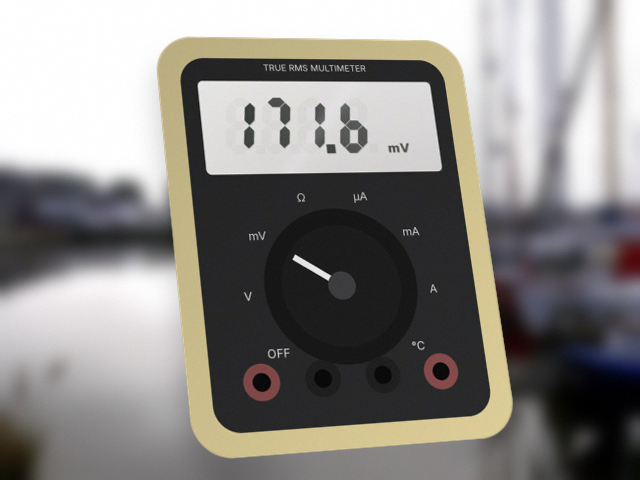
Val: 171.6 mV
